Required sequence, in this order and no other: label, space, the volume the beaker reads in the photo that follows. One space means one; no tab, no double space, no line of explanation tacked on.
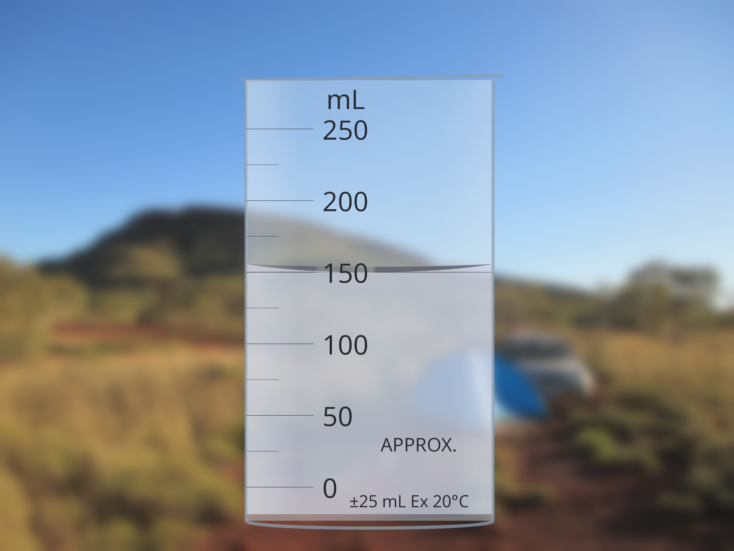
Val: 150 mL
